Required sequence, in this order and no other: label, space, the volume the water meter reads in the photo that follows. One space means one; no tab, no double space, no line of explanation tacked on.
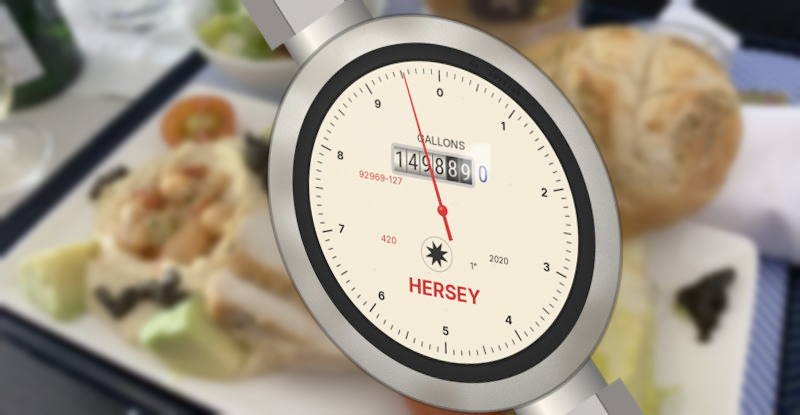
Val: 1498889.5 gal
